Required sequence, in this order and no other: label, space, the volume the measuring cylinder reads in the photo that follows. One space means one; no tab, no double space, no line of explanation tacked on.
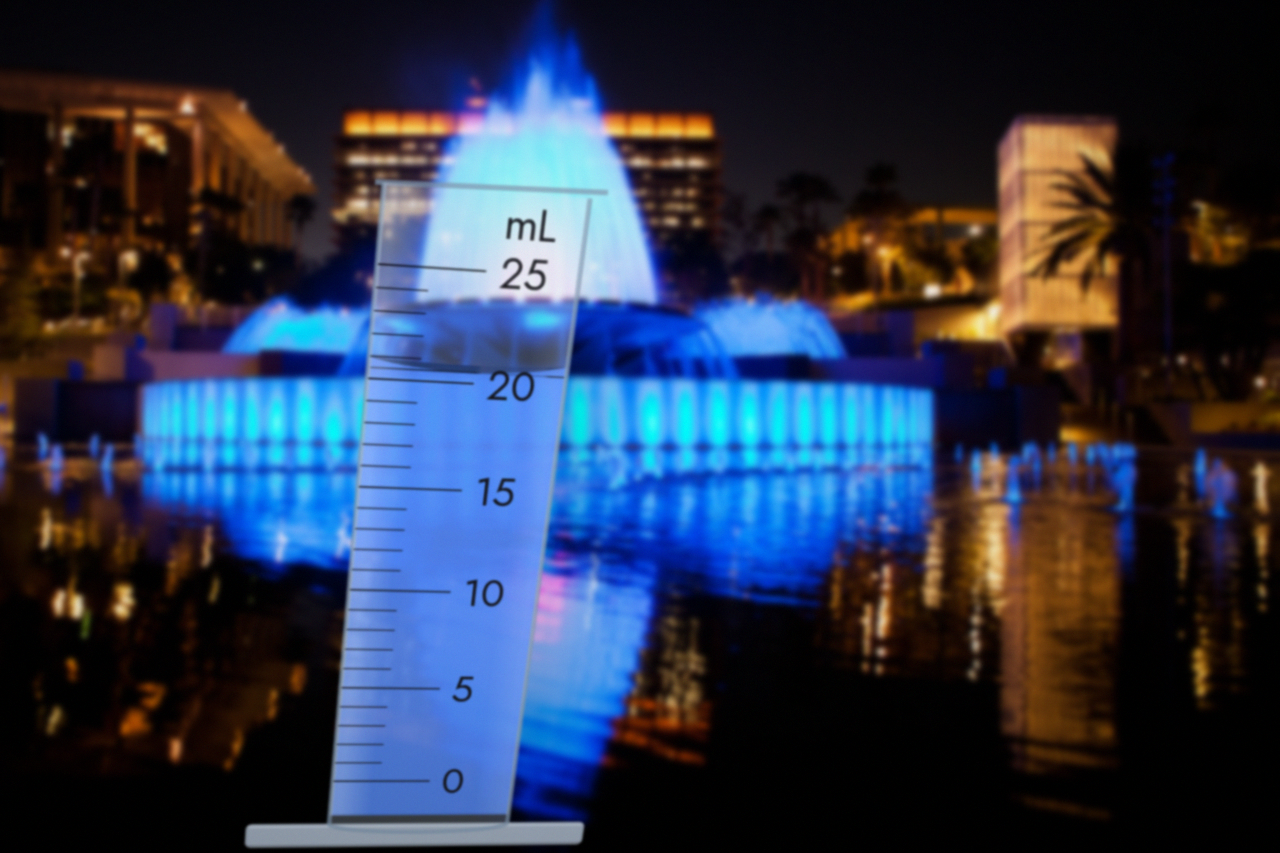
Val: 20.5 mL
